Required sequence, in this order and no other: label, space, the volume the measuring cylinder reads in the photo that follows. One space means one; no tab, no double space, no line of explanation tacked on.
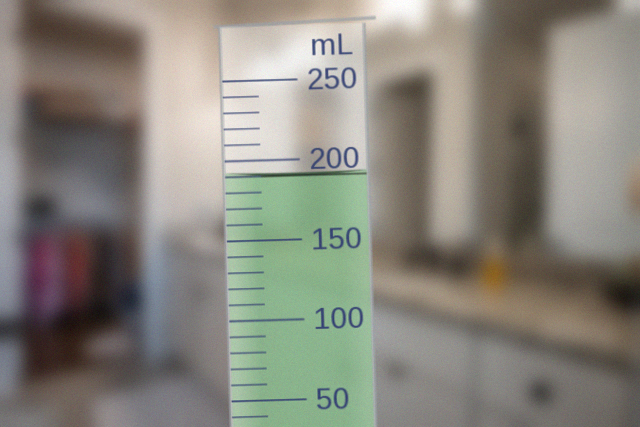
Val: 190 mL
